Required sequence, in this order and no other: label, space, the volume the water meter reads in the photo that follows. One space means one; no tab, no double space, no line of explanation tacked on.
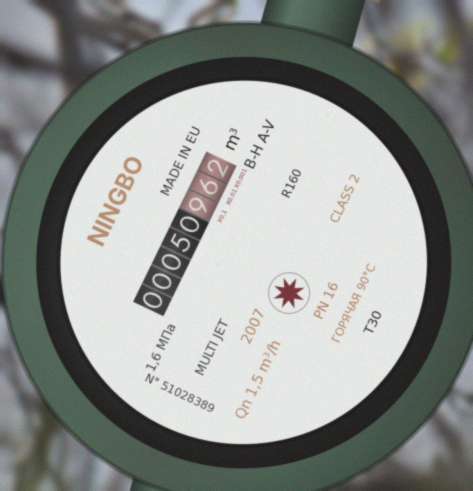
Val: 50.962 m³
